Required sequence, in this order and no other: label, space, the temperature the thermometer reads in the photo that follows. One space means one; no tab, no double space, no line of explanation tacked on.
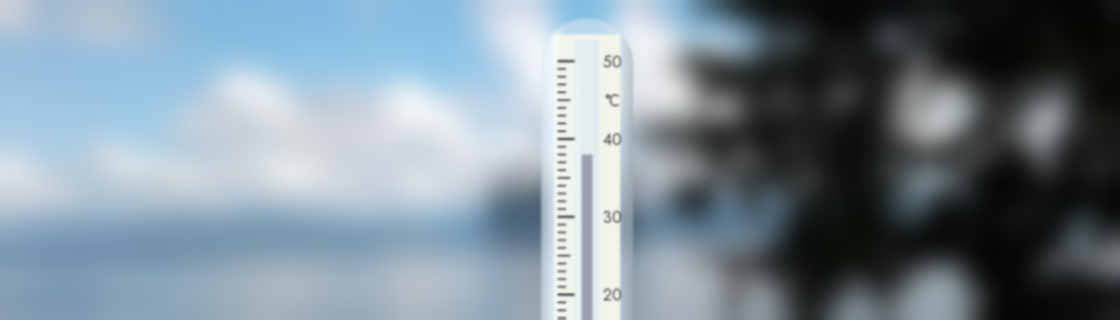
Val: 38 °C
